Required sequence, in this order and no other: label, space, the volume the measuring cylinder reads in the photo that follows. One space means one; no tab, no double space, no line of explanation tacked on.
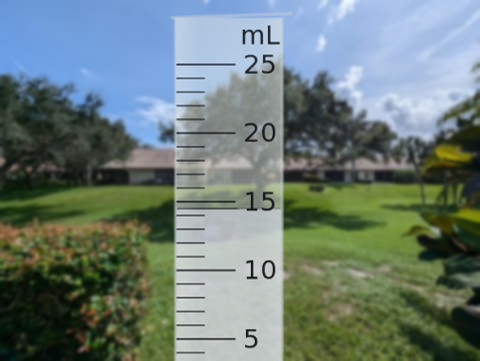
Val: 14.5 mL
